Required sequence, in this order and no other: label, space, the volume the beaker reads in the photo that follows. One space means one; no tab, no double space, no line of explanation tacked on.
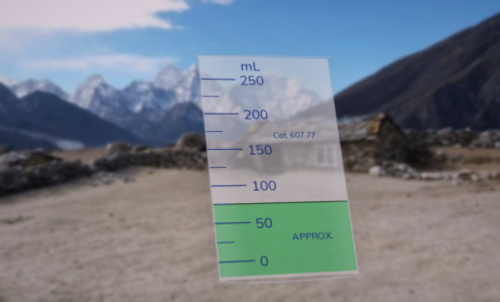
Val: 75 mL
